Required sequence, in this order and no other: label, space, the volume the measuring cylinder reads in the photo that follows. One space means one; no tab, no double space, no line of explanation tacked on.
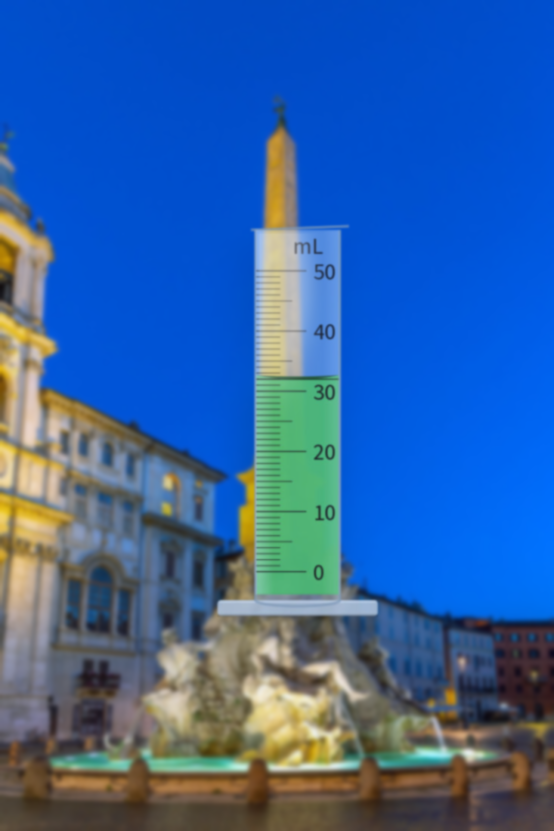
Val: 32 mL
